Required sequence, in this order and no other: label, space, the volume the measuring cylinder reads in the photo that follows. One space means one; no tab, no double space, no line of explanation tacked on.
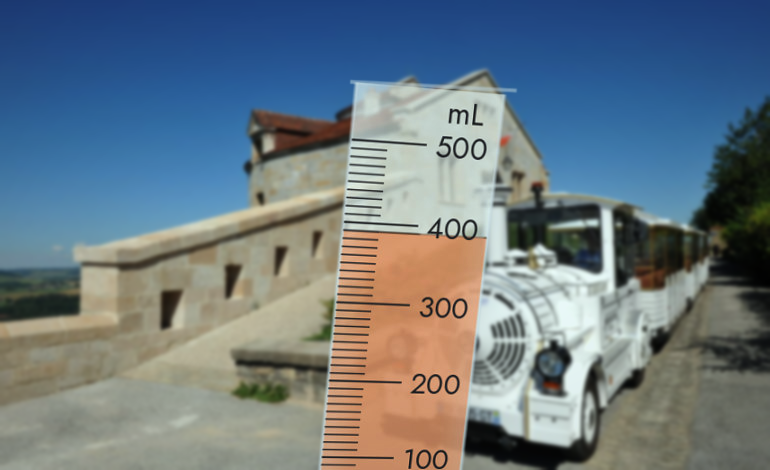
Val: 390 mL
